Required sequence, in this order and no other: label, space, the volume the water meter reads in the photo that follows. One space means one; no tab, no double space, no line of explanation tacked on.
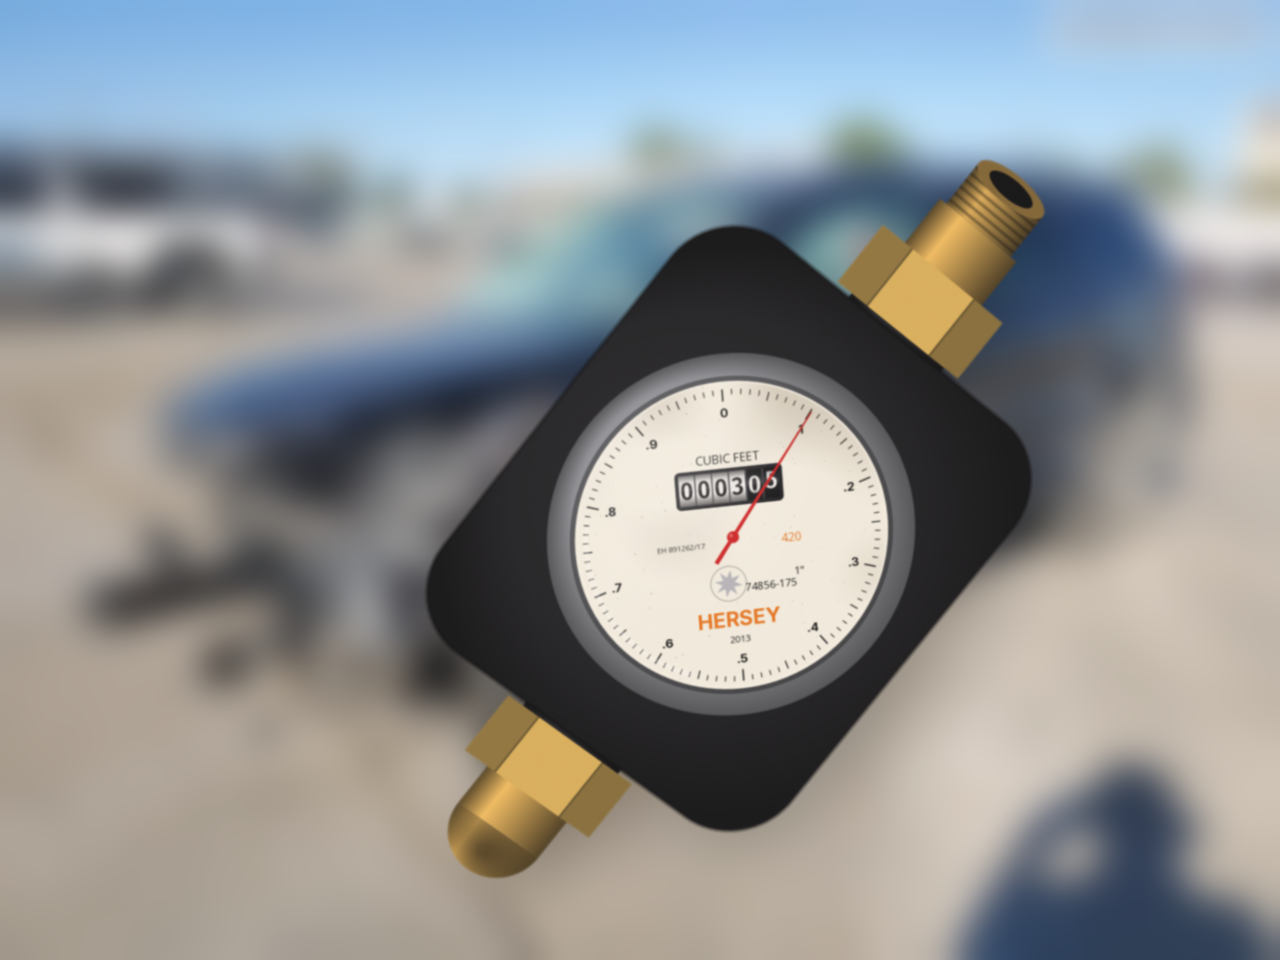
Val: 305.10 ft³
